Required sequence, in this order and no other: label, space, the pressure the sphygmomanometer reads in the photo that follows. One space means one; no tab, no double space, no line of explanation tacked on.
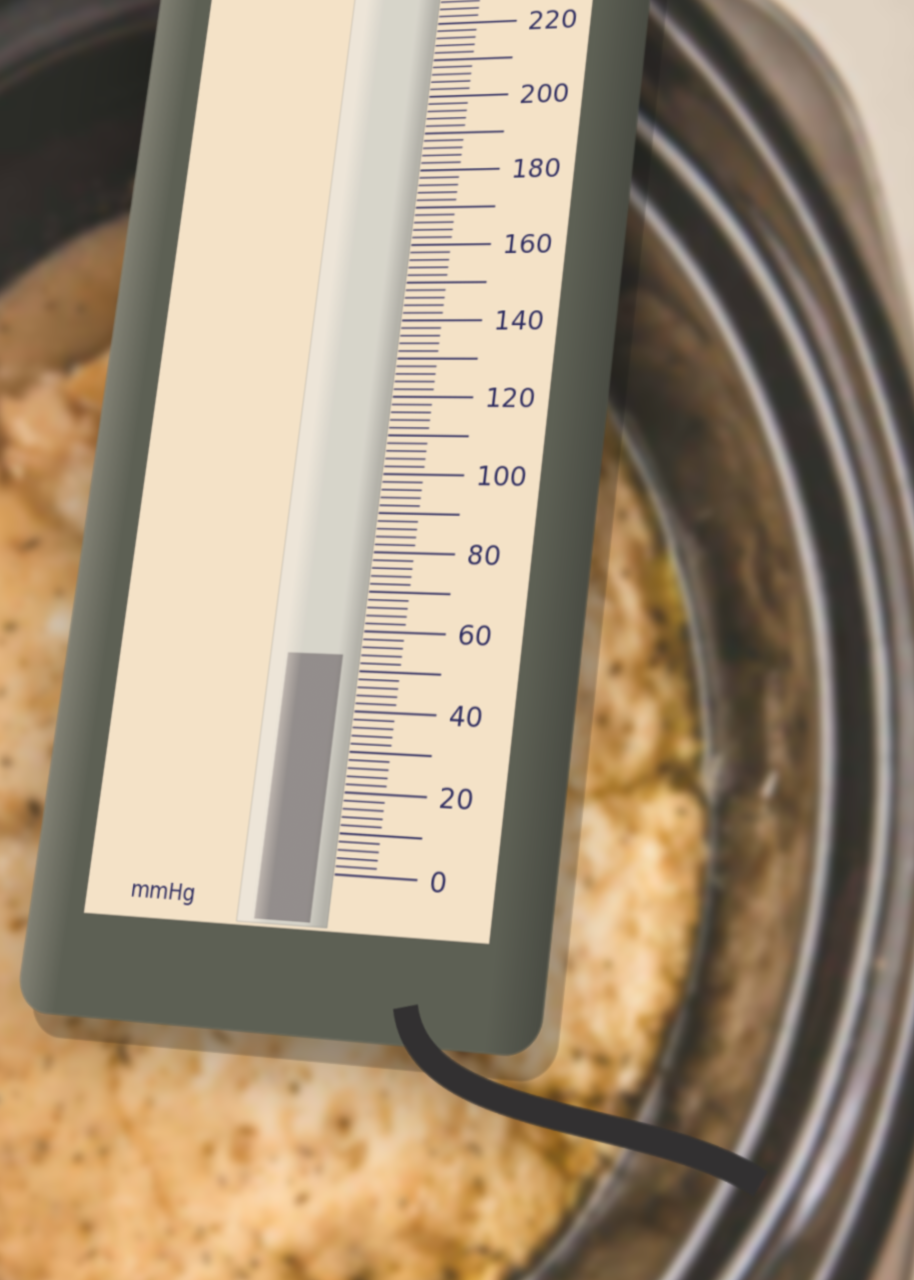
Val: 54 mmHg
